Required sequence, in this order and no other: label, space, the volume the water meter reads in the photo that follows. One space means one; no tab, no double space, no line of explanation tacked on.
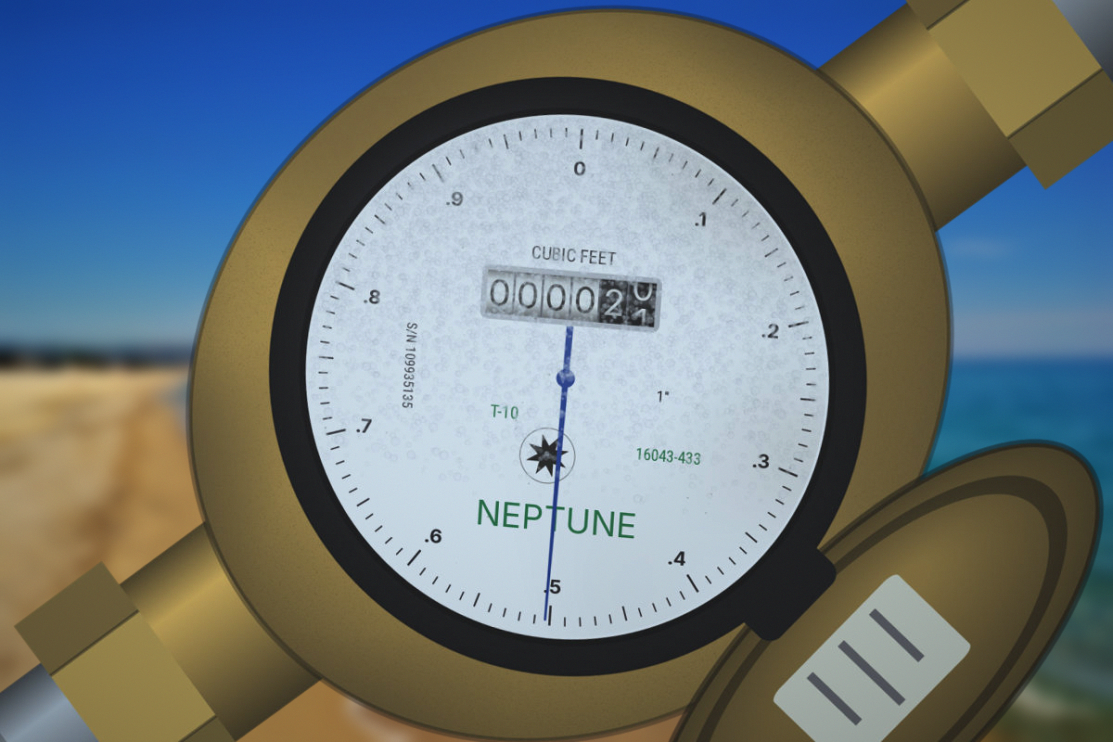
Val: 20.50 ft³
